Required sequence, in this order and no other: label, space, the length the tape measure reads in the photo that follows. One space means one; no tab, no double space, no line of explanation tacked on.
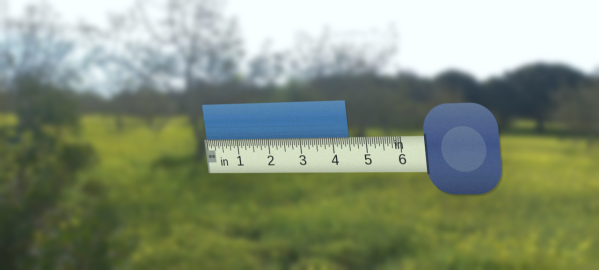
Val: 4.5 in
